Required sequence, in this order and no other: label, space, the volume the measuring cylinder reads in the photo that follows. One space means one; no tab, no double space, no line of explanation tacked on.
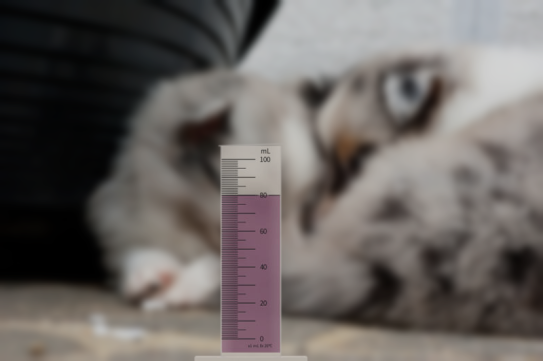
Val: 80 mL
